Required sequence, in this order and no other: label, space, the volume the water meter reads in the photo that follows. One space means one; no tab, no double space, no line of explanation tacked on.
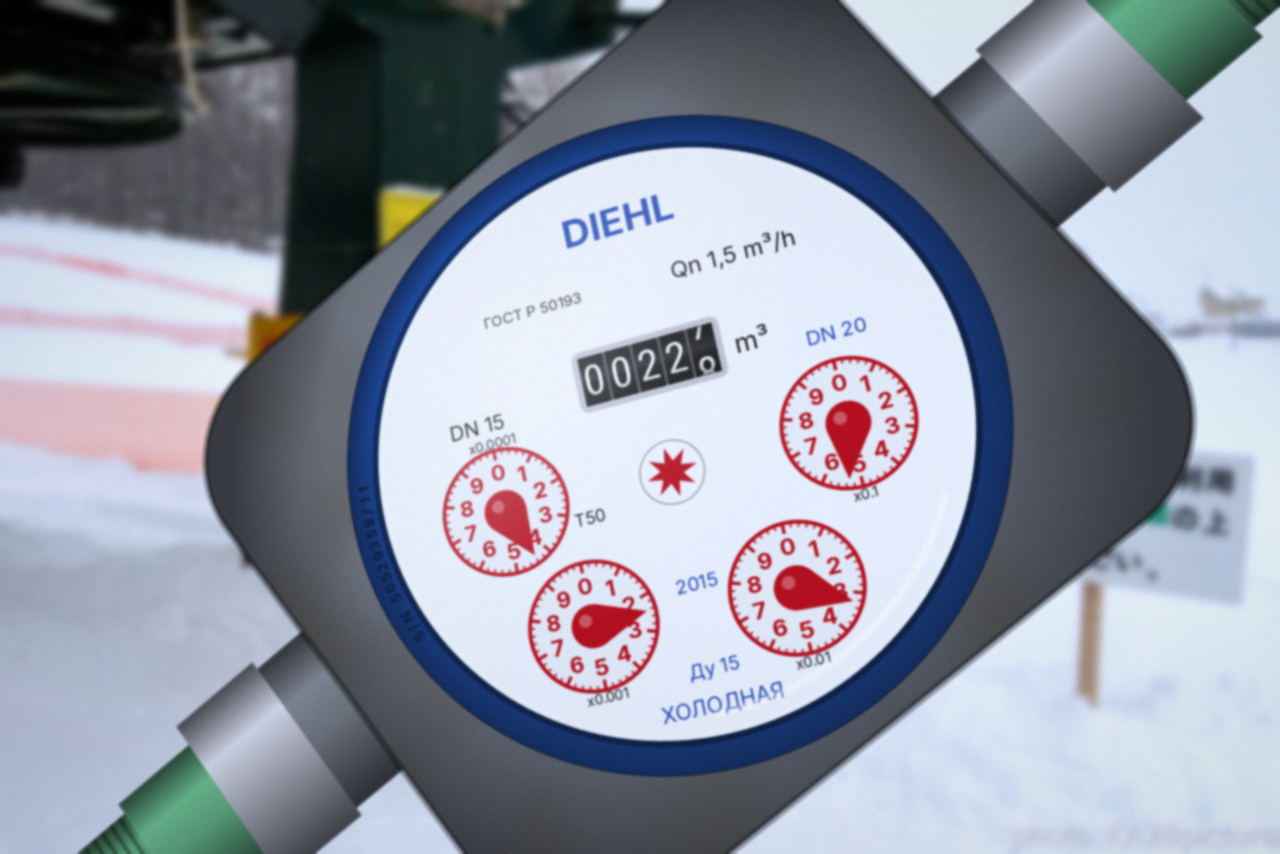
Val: 227.5324 m³
